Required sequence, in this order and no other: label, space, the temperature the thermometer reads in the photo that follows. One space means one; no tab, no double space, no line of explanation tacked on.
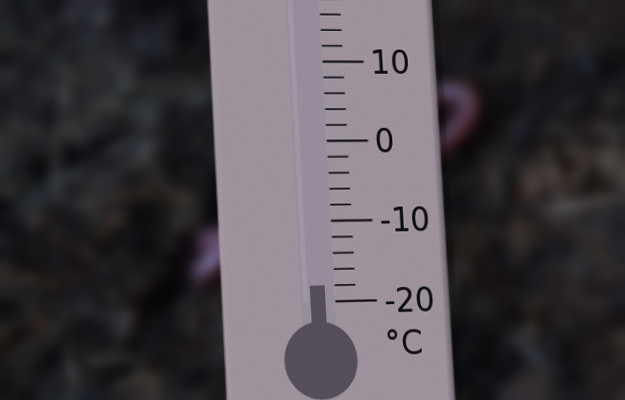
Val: -18 °C
